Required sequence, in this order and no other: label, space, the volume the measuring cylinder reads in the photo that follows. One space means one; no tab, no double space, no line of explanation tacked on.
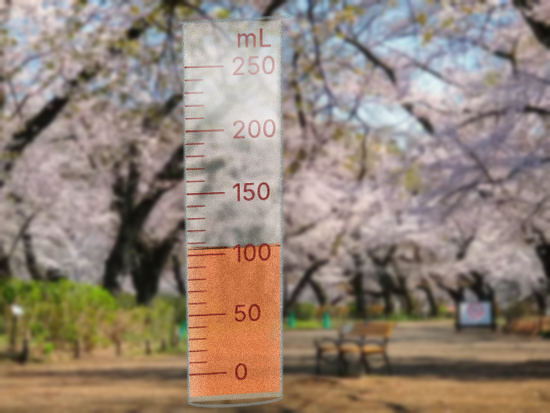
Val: 105 mL
